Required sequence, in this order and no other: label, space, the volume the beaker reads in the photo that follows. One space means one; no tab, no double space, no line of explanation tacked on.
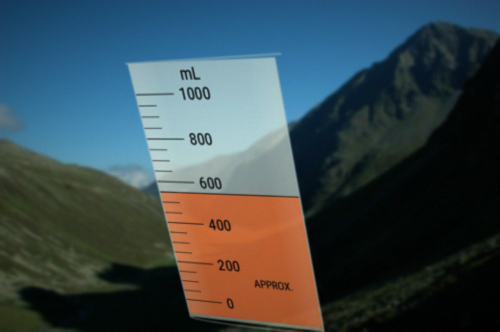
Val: 550 mL
